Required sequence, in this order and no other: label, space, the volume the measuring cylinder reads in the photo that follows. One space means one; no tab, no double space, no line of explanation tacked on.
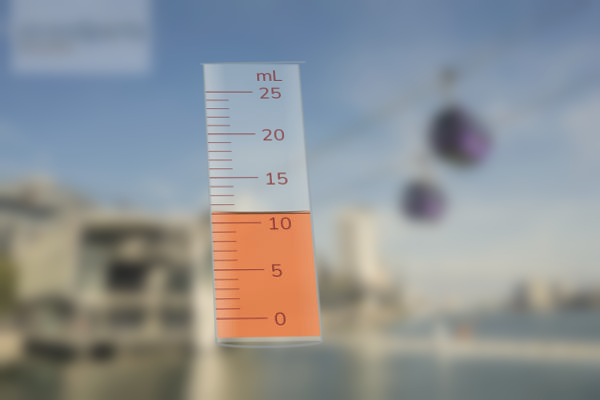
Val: 11 mL
